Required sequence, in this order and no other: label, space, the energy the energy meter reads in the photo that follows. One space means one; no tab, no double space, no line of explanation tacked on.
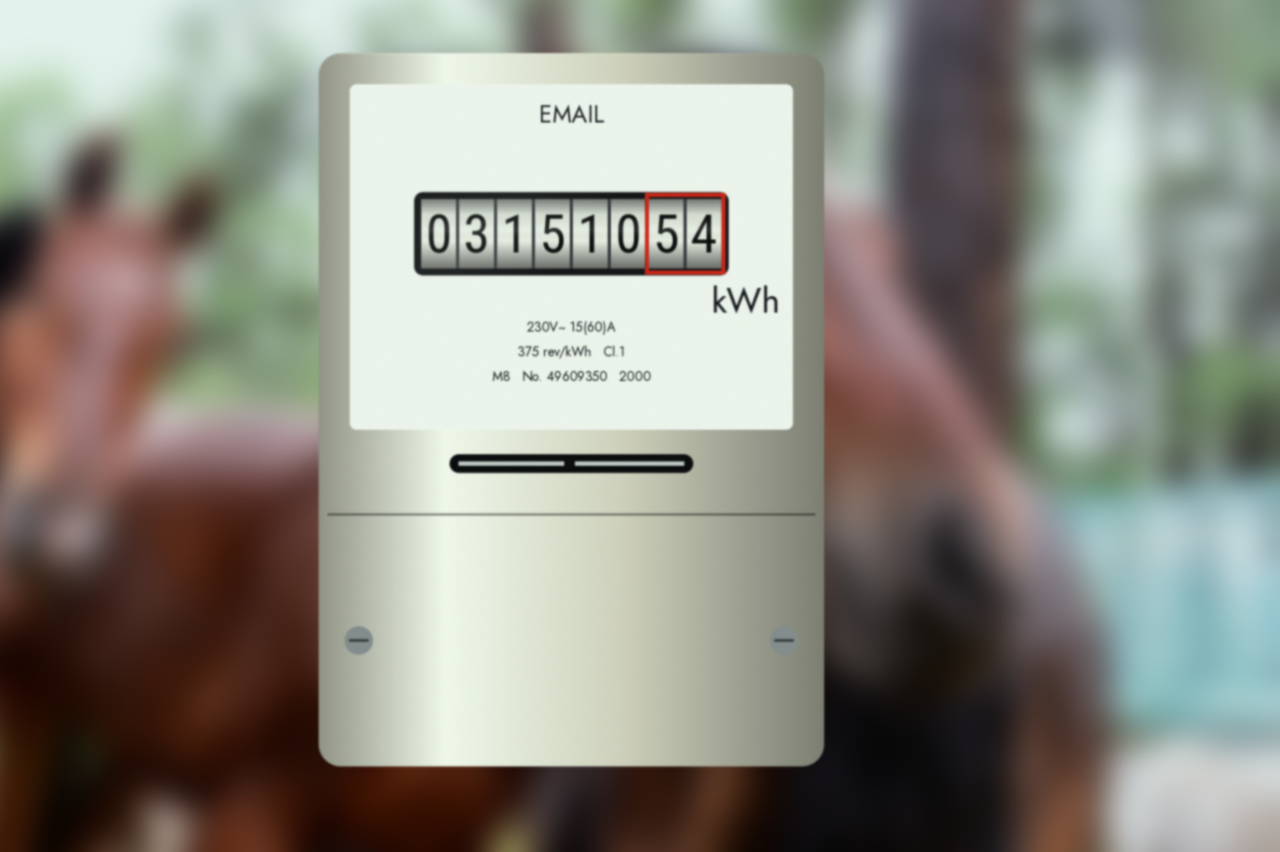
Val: 31510.54 kWh
